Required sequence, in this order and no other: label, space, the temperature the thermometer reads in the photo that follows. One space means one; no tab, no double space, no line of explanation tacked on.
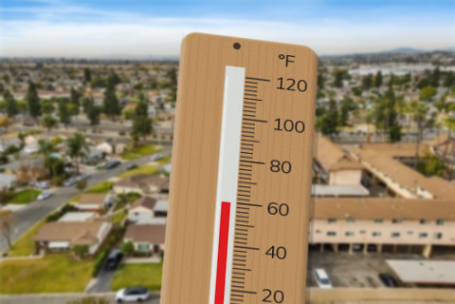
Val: 60 °F
